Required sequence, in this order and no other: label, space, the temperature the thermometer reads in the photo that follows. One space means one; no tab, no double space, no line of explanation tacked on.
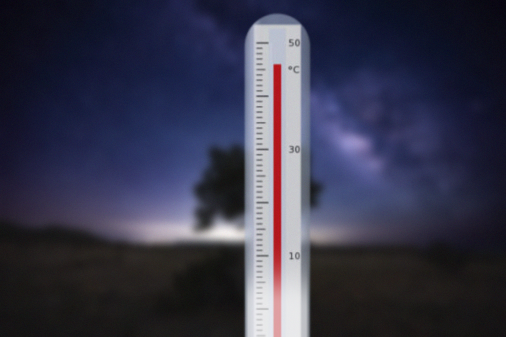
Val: 46 °C
